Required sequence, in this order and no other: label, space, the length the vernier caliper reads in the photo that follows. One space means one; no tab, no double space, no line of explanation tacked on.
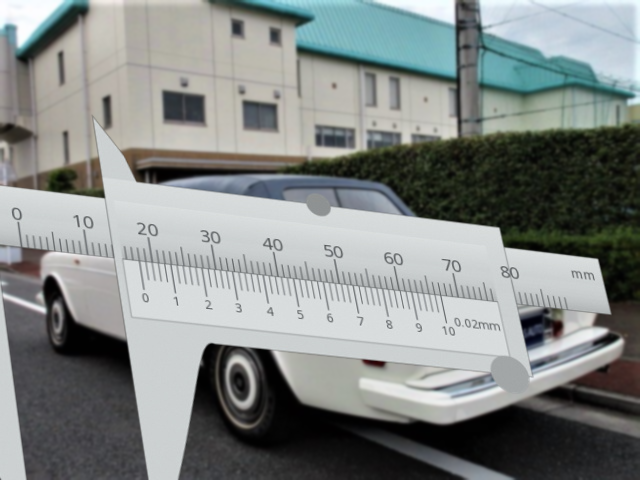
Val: 18.0 mm
